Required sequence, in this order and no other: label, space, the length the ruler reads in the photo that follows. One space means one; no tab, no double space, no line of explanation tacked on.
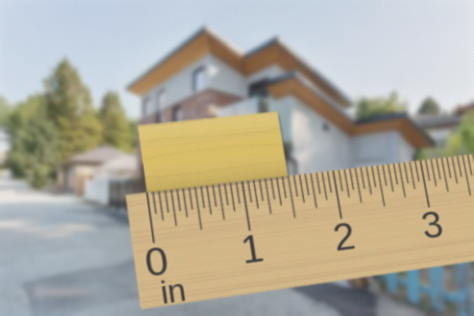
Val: 1.5 in
